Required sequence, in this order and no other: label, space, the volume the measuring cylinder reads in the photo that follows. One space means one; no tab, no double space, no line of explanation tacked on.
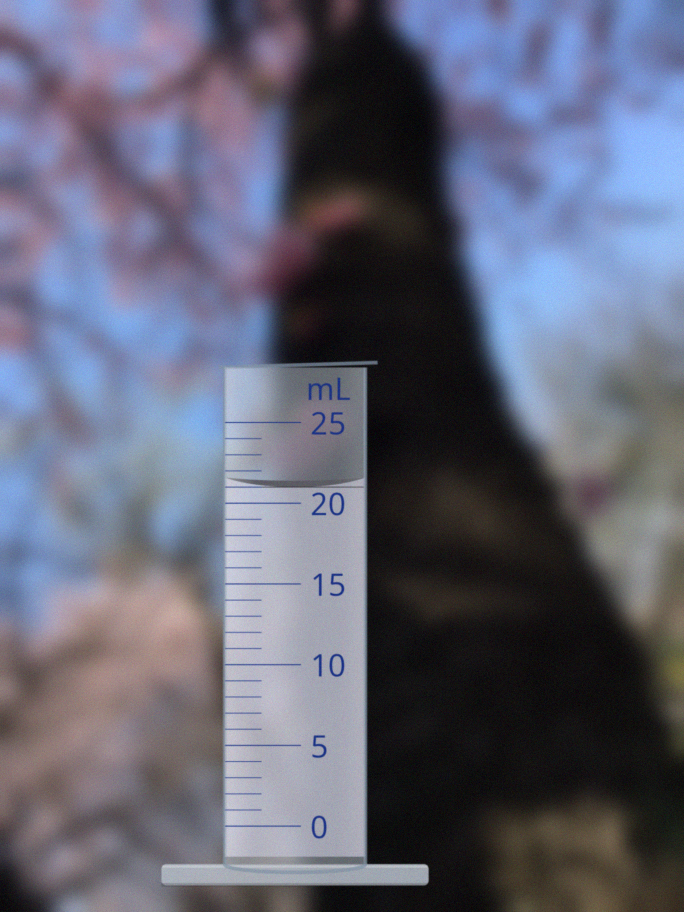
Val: 21 mL
